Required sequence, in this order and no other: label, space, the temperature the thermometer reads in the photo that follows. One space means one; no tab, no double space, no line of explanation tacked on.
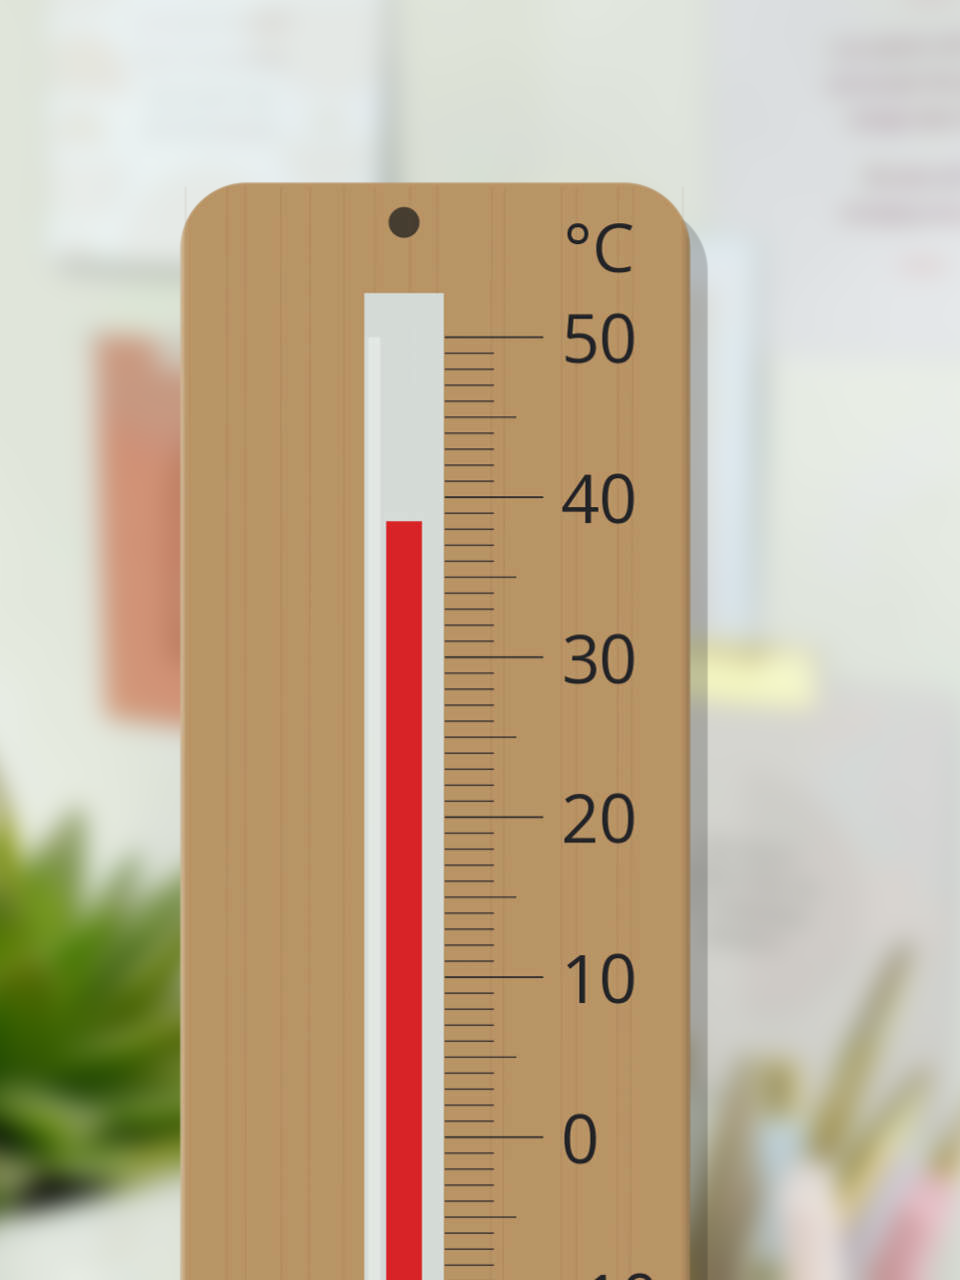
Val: 38.5 °C
